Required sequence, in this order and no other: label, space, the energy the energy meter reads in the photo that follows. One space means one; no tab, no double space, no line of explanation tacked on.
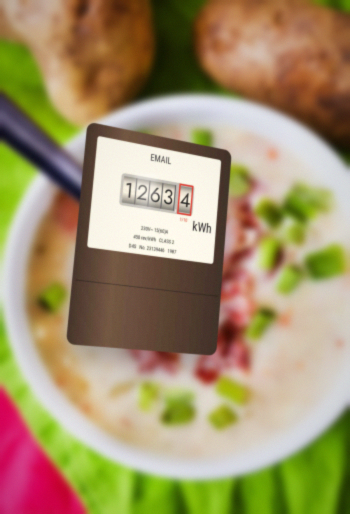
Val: 1263.4 kWh
